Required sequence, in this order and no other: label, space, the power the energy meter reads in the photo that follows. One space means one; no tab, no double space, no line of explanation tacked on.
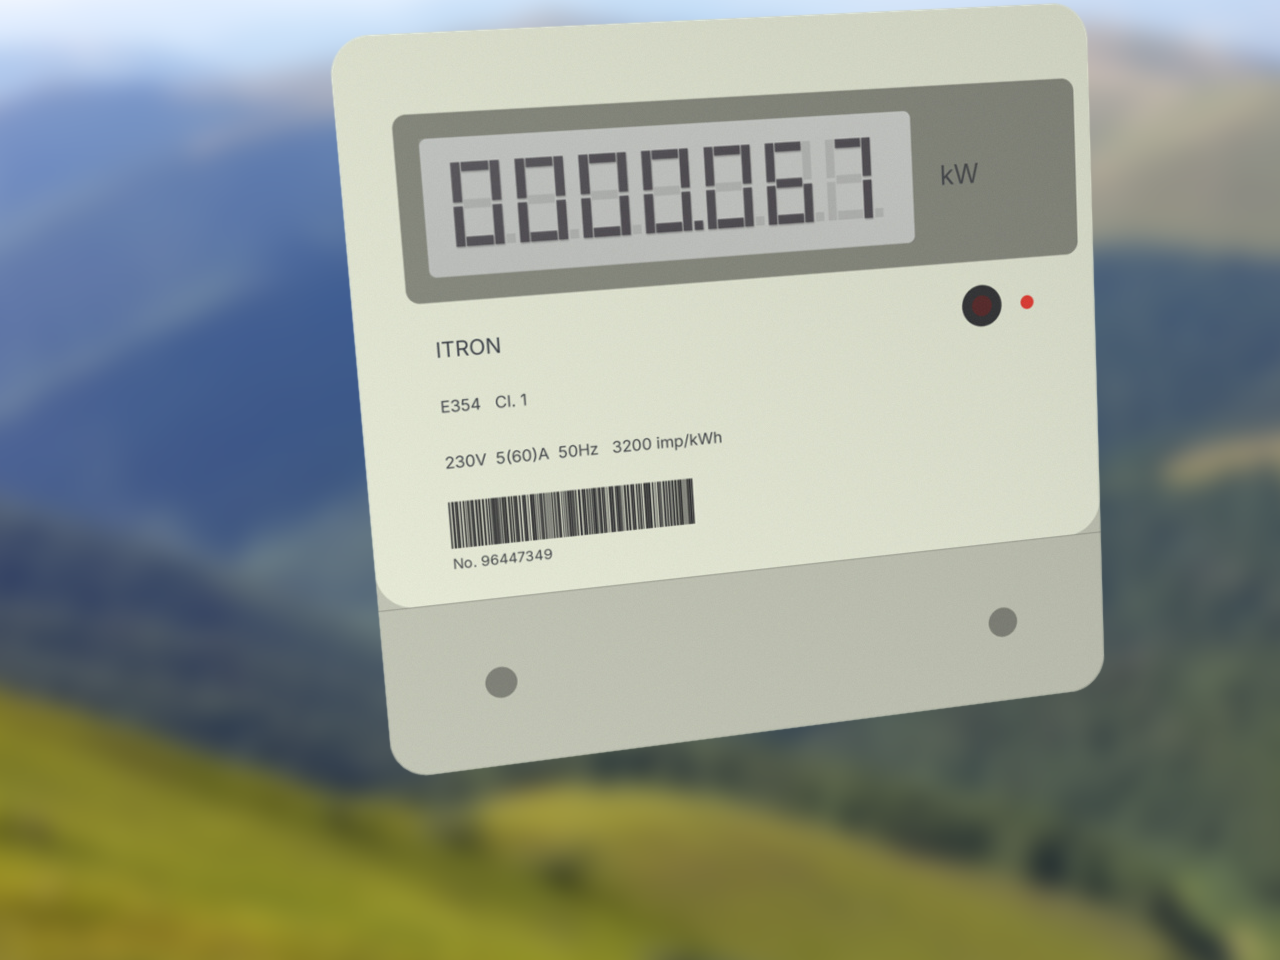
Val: 0.067 kW
